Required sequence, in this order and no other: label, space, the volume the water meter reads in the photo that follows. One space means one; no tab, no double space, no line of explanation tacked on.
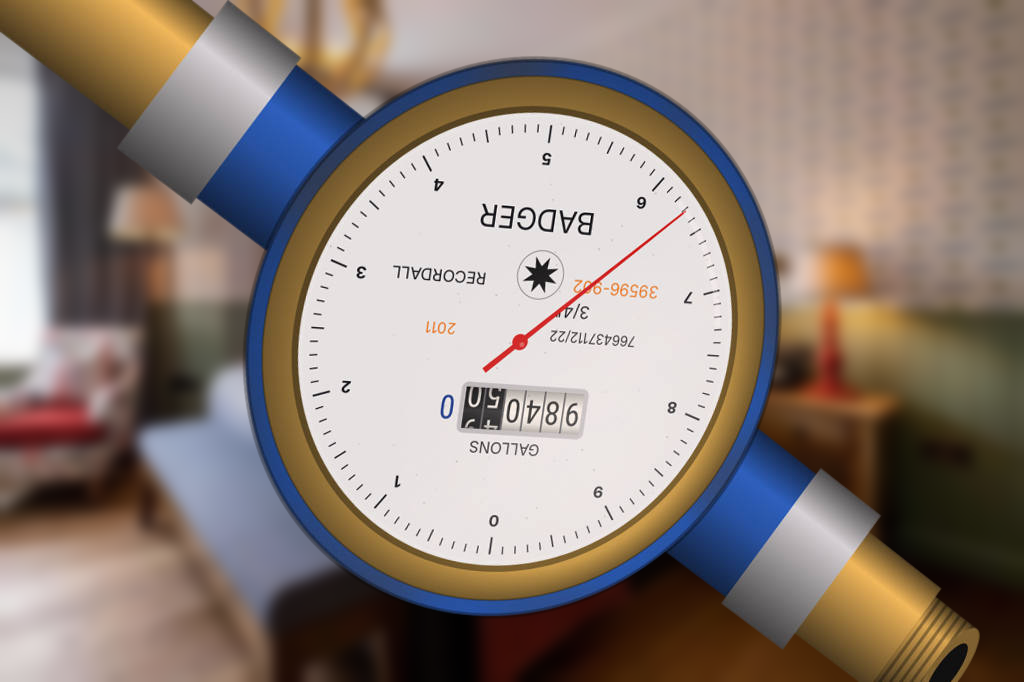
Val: 9840496.3 gal
